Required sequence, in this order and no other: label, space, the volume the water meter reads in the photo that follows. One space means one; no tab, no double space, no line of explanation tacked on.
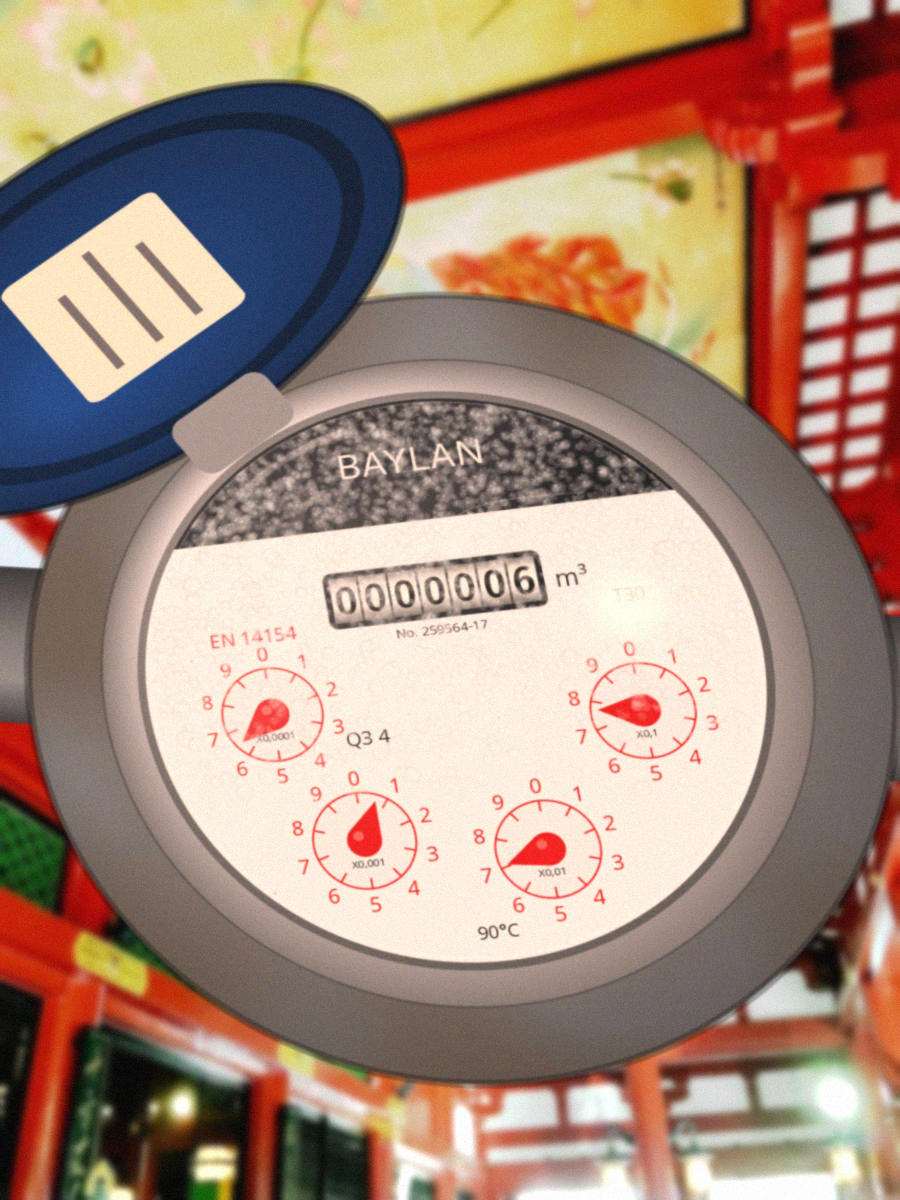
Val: 6.7706 m³
